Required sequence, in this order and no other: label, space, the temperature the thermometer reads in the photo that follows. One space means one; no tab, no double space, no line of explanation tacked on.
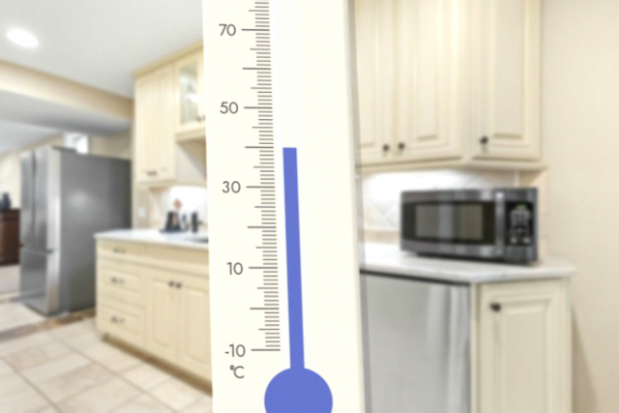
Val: 40 °C
